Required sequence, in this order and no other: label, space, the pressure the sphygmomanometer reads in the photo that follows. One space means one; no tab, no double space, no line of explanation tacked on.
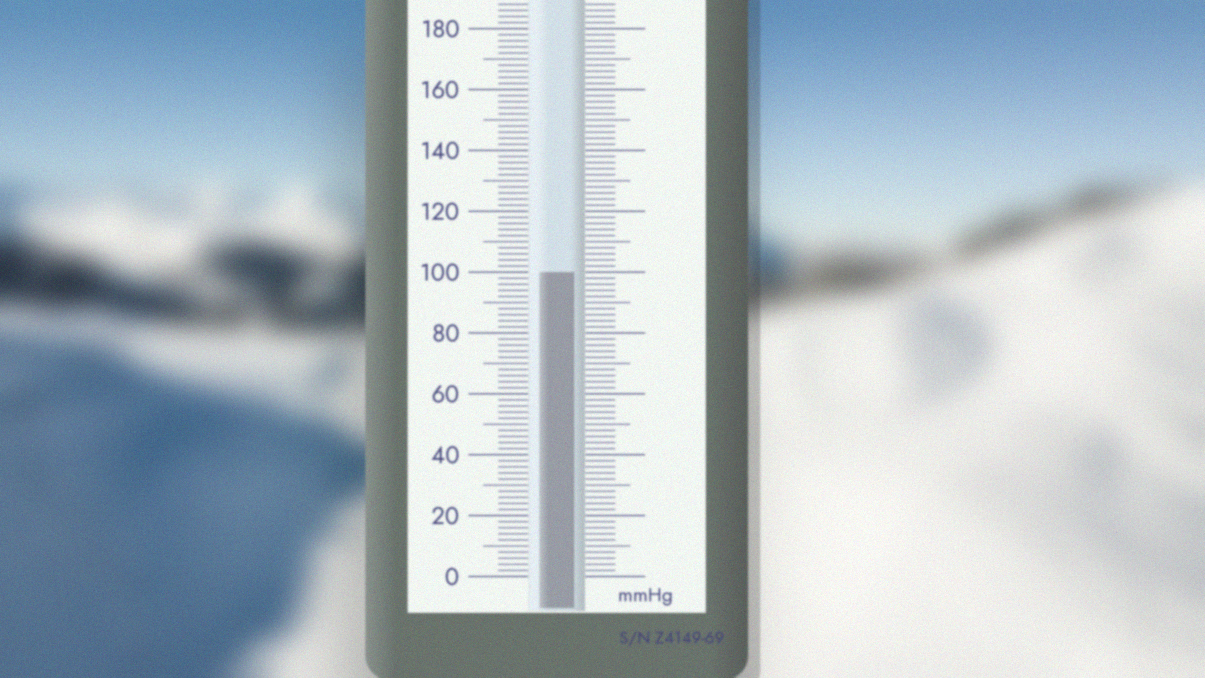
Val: 100 mmHg
